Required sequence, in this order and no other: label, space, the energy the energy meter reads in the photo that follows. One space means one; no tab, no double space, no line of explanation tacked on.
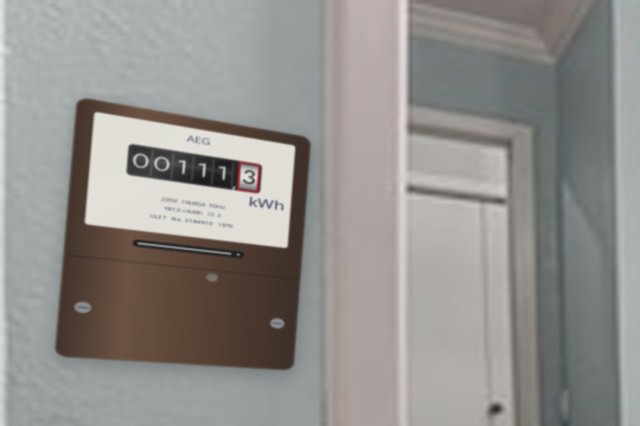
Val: 111.3 kWh
